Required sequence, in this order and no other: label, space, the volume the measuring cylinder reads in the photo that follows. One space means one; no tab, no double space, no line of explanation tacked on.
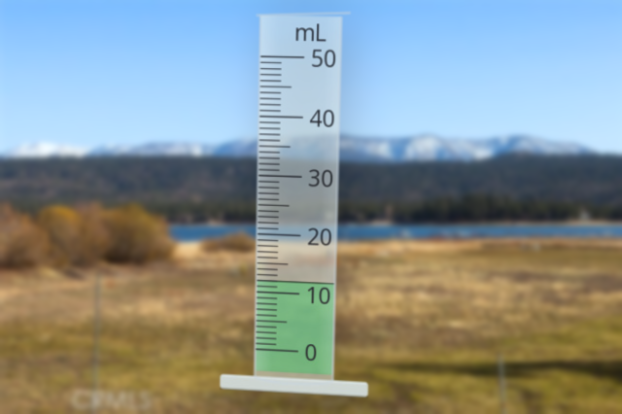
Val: 12 mL
